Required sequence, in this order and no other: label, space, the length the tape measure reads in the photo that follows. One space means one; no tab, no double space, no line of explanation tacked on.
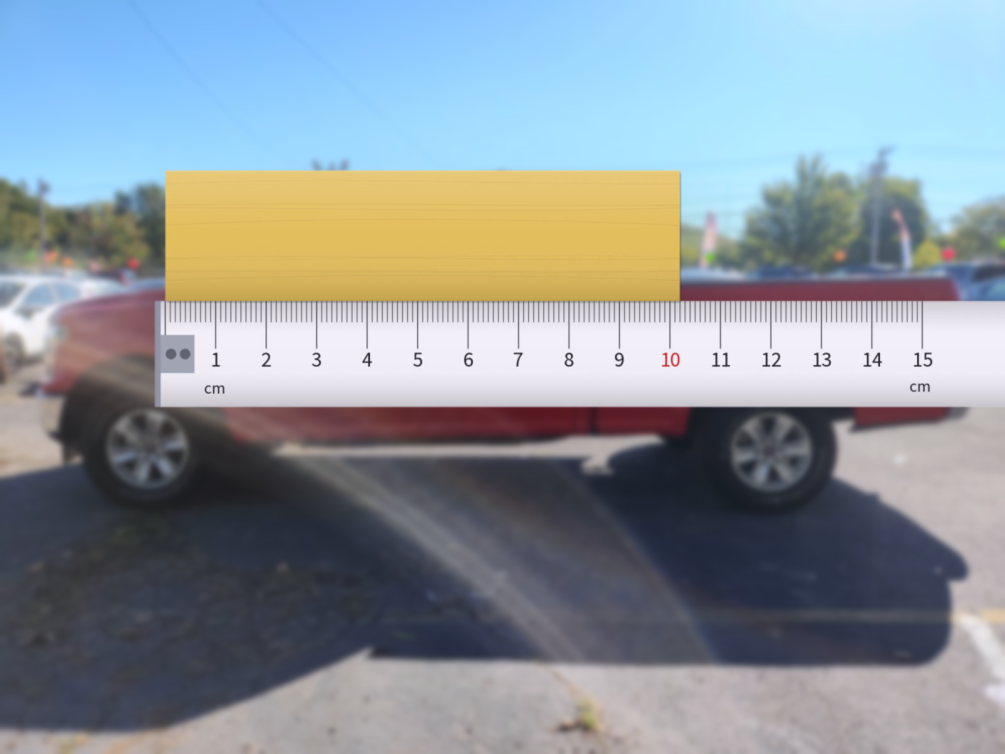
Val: 10.2 cm
